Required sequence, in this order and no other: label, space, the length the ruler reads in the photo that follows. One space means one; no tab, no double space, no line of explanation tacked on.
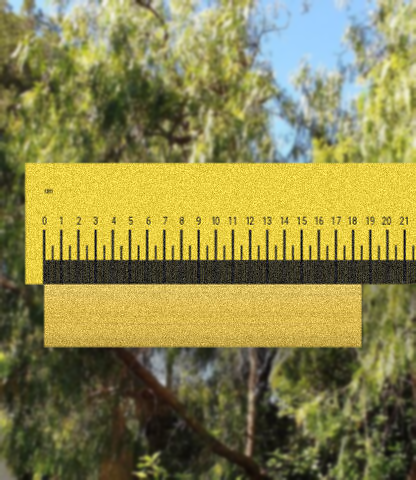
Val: 18.5 cm
